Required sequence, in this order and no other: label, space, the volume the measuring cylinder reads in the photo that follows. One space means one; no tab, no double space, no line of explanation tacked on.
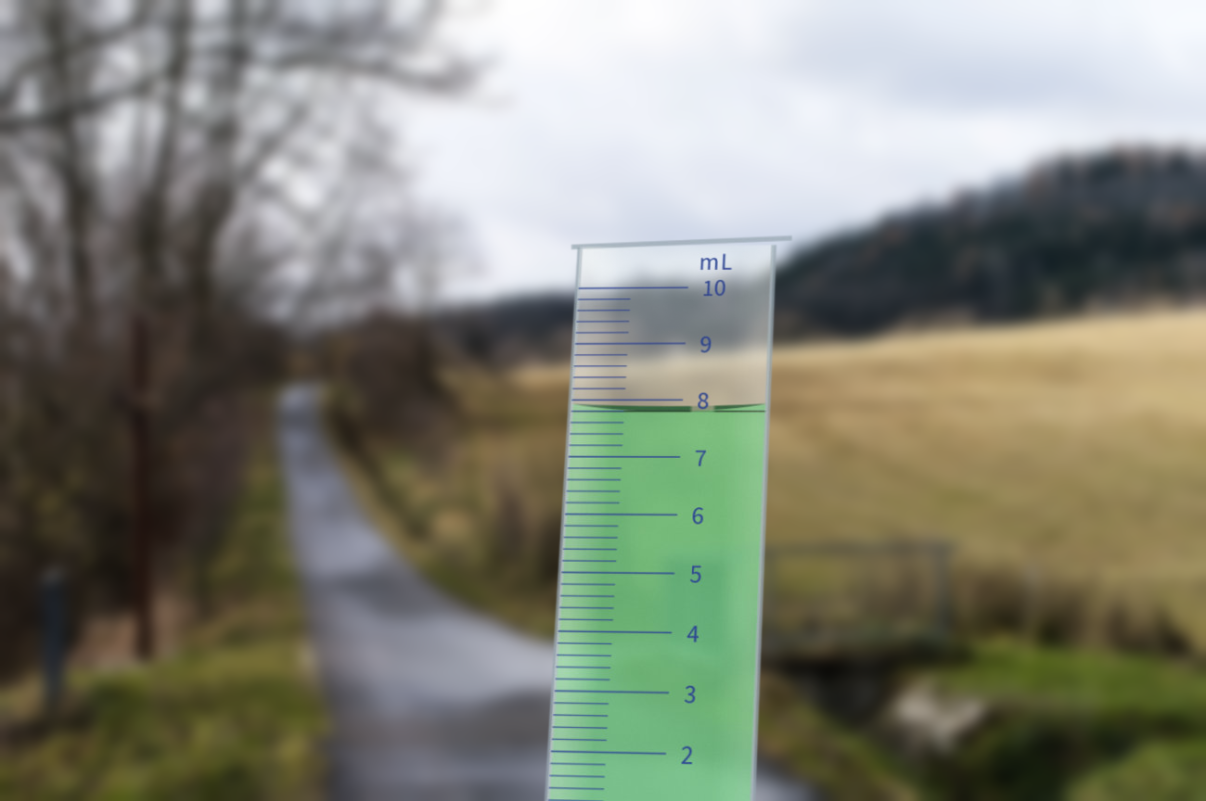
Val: 7.8 mL
